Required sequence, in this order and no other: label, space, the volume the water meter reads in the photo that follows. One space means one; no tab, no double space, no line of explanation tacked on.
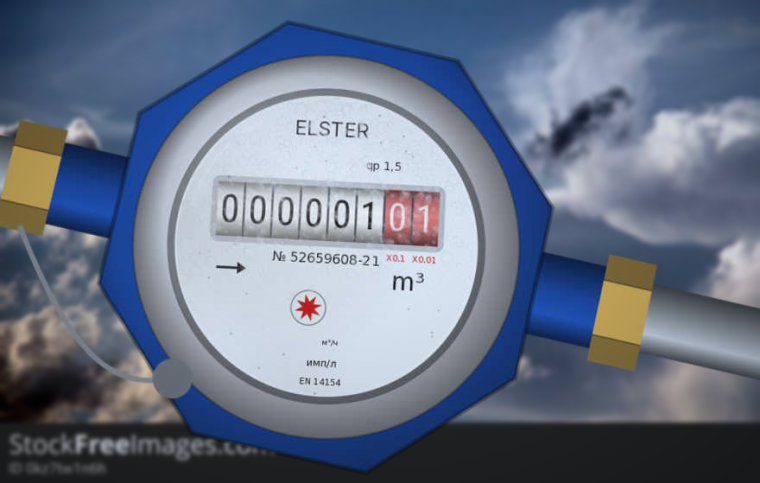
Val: 1.01 m³
